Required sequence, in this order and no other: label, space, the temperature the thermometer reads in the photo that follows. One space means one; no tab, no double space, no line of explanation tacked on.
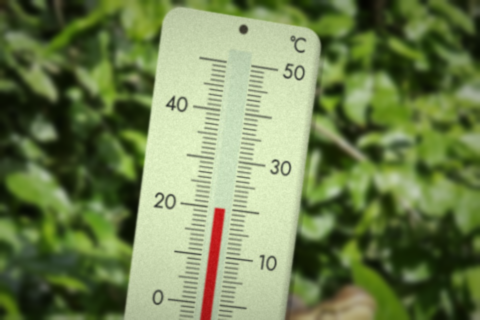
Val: 20 °C
